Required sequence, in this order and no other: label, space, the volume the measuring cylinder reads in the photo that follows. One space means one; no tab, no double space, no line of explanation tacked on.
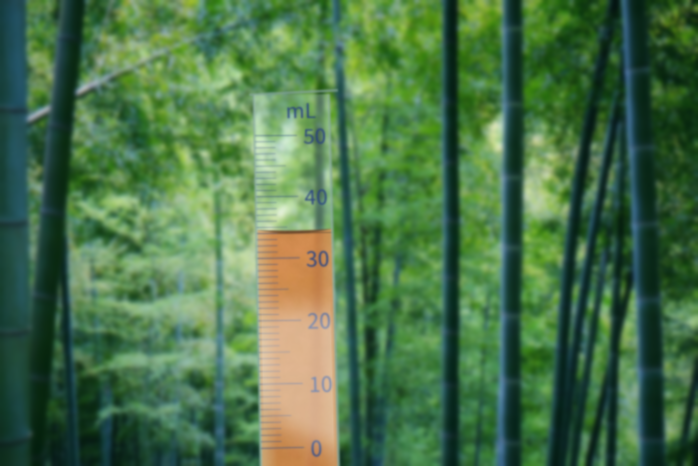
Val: 34 mL
